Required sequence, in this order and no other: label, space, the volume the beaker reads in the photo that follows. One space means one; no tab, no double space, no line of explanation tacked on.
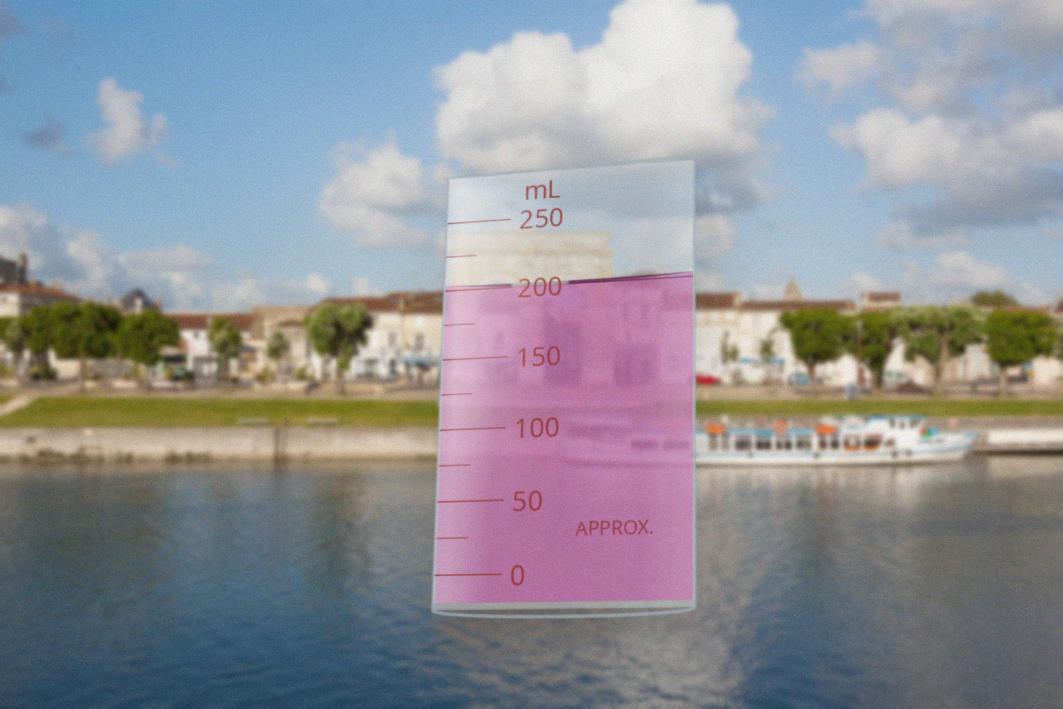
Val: 200 mL
